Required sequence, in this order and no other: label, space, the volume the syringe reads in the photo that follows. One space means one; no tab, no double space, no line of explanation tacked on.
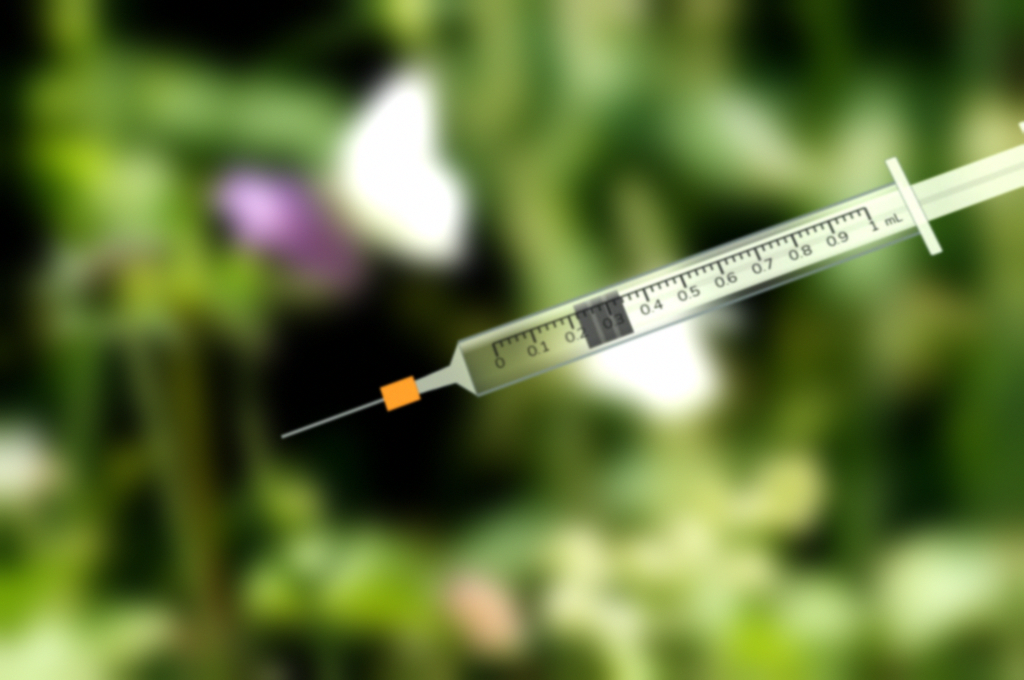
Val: 0.22 mL
